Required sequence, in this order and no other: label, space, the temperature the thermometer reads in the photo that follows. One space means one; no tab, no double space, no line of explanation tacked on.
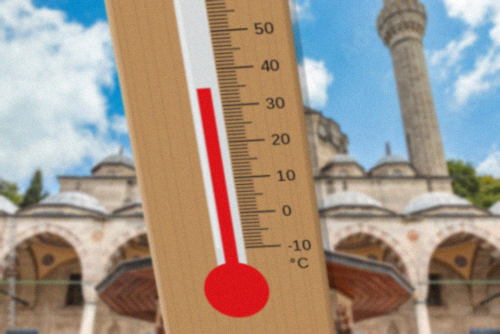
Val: 35 °C
